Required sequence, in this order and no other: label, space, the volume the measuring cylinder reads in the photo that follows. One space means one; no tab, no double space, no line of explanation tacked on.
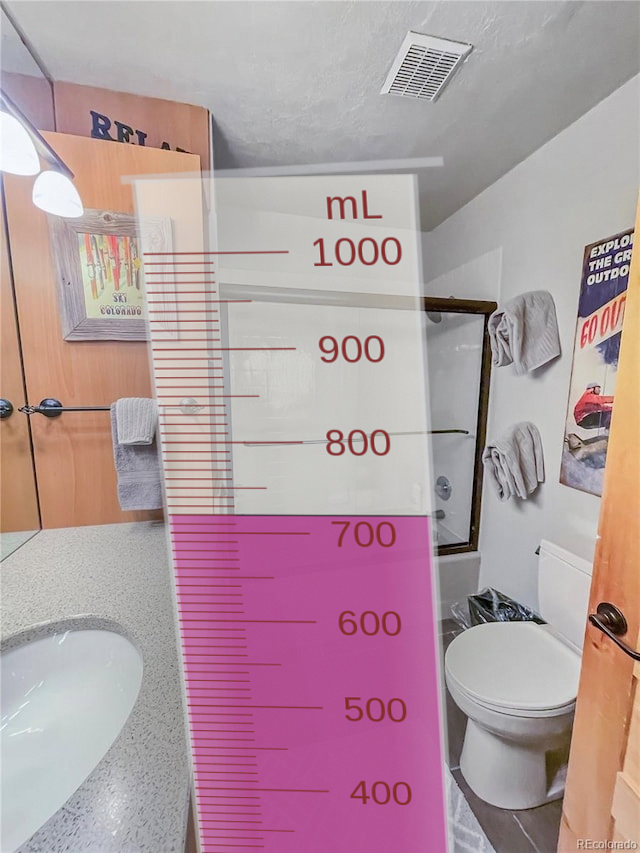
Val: 720 mL
